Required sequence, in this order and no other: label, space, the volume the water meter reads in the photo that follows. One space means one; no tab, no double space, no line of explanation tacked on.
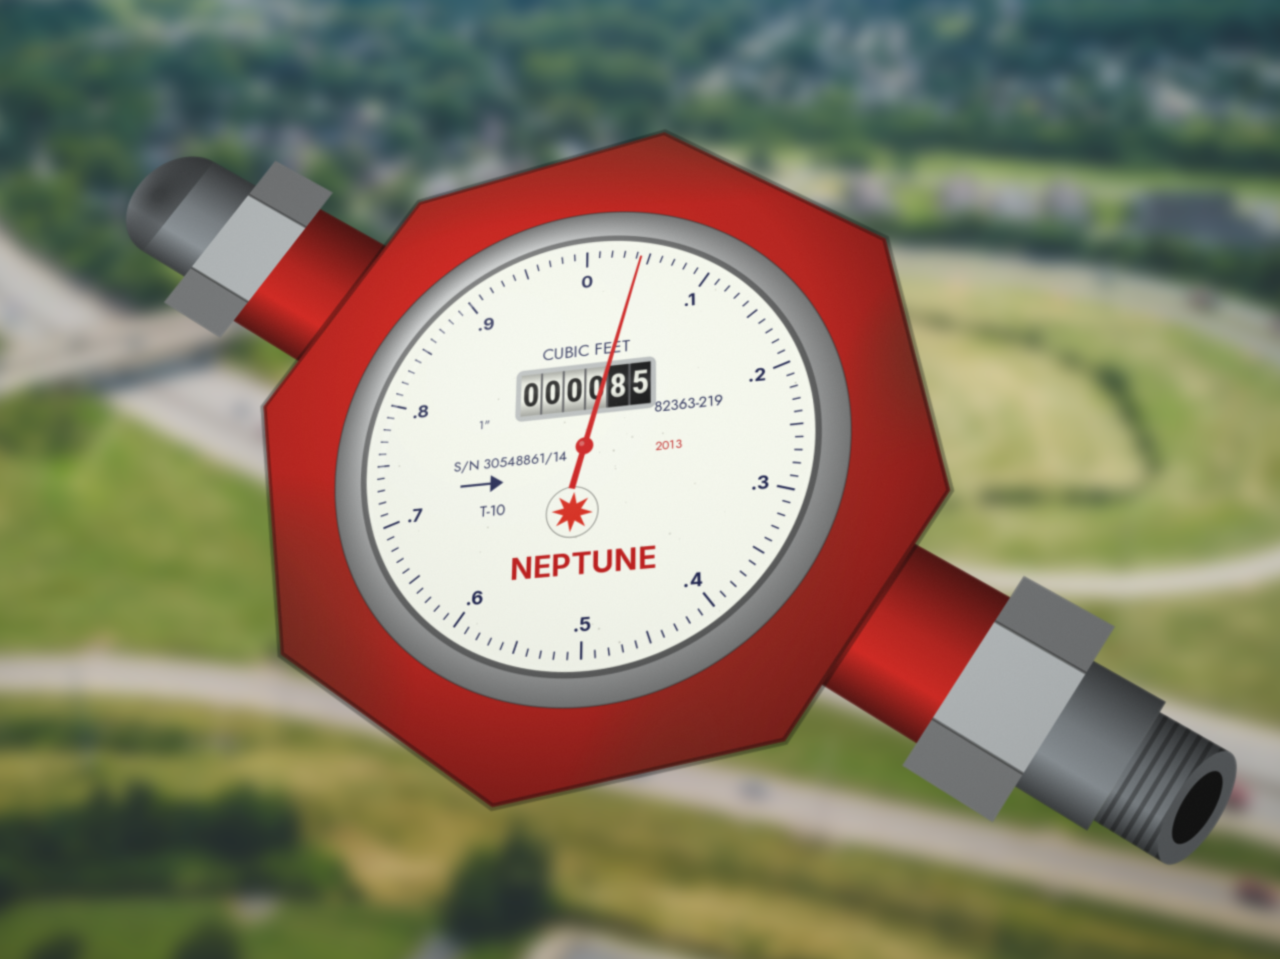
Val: 85.04 ft³
